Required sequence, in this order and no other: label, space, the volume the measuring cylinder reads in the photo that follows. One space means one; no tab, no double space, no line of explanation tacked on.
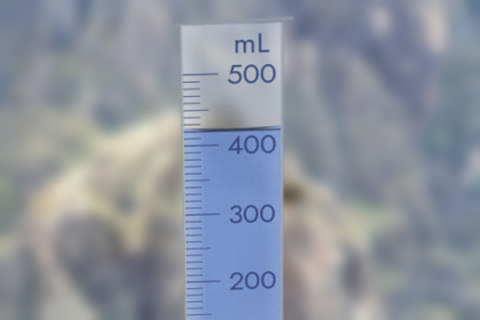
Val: 420 mL
